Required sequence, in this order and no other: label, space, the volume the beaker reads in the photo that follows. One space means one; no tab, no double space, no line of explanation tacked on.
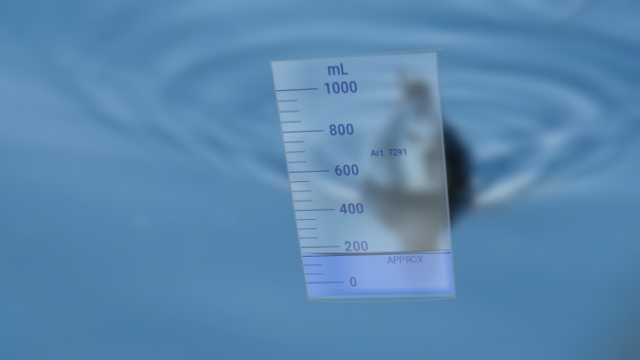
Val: 150 mL
